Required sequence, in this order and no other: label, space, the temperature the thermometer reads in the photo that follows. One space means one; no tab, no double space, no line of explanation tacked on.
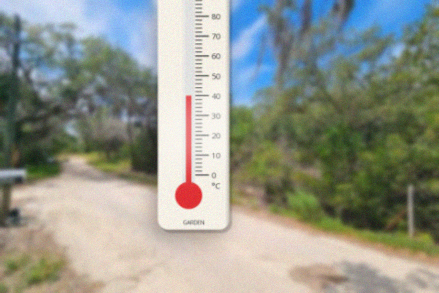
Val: 40 °C
